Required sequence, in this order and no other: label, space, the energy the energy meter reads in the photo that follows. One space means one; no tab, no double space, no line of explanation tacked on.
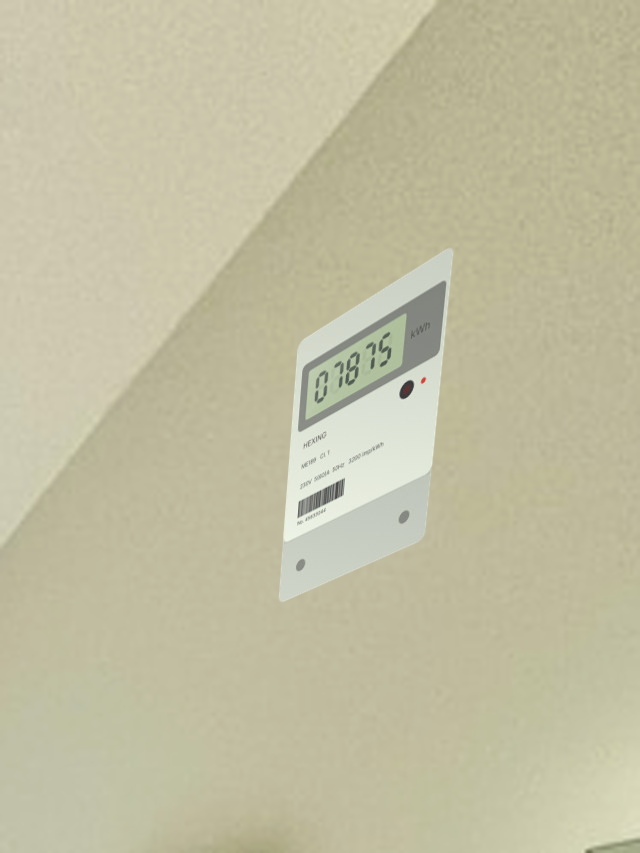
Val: 7875 kWh
